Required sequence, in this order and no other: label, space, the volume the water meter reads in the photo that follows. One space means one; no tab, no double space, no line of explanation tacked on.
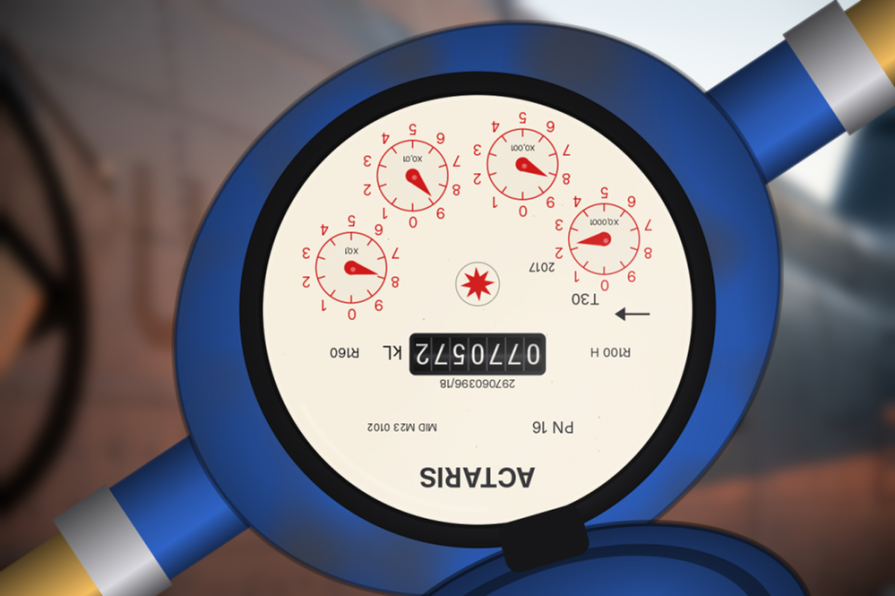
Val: 770572.7882 kL
